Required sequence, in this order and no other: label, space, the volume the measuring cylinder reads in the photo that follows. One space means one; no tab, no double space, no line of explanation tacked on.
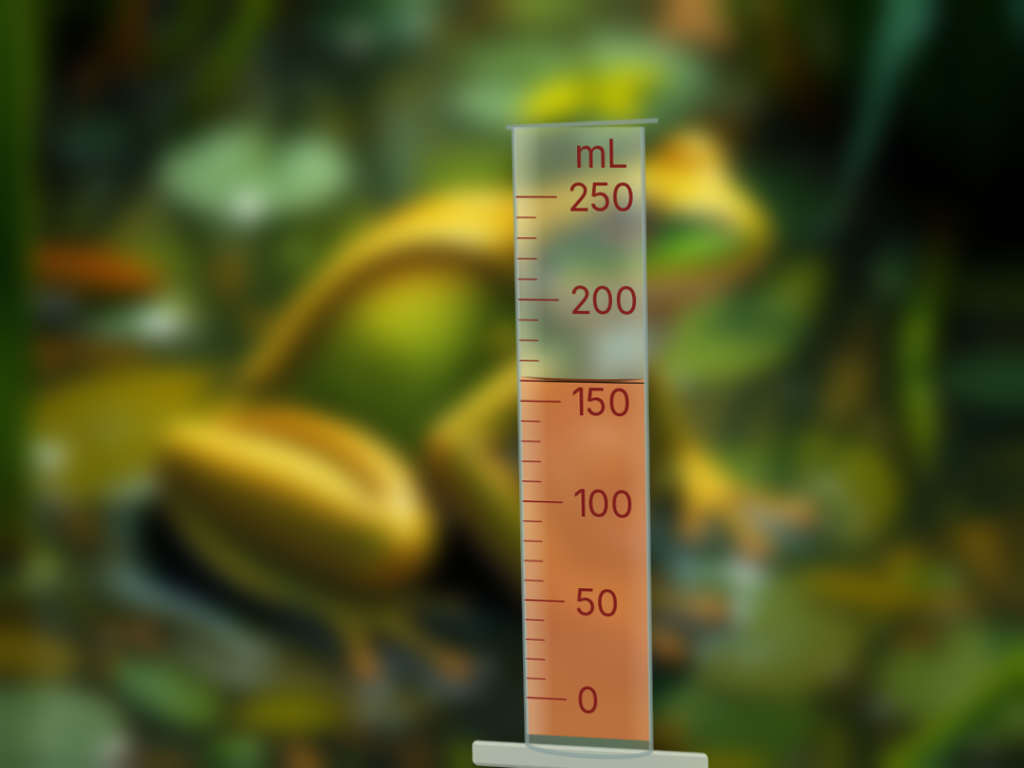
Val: 160 mL
